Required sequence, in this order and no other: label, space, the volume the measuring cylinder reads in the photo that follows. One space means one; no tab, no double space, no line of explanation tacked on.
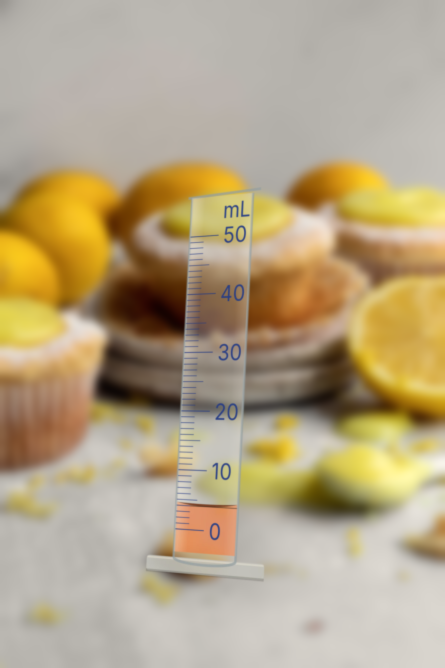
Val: 4 mL
